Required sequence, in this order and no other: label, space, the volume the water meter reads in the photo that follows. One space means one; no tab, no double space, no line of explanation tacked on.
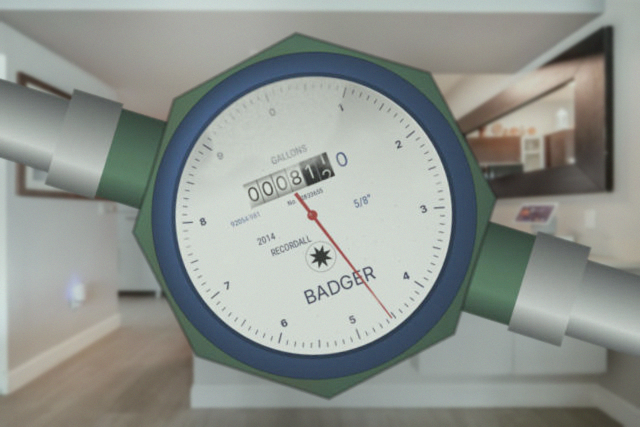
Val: 8114.5 gal
